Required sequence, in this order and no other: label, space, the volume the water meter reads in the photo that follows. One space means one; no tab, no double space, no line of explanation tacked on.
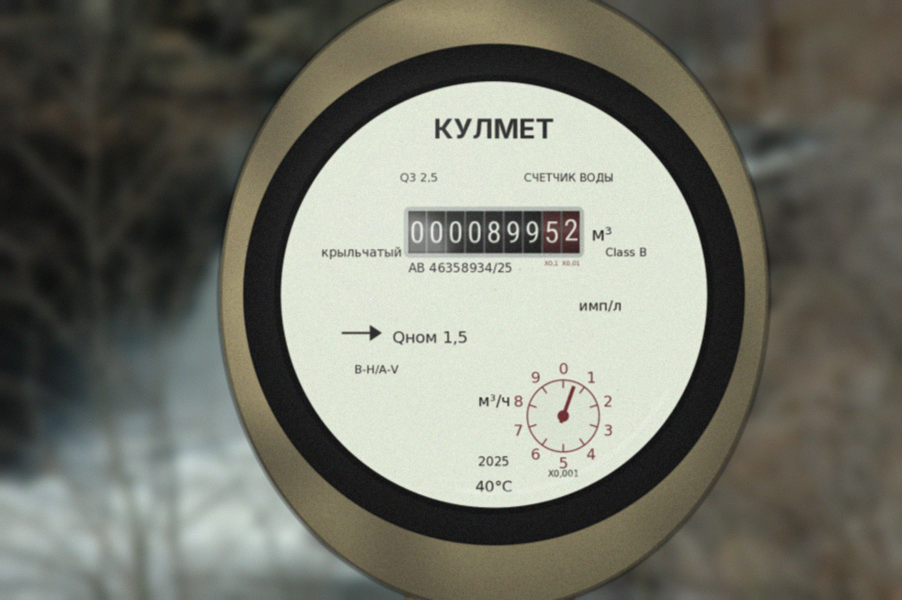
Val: 899.520 m³
